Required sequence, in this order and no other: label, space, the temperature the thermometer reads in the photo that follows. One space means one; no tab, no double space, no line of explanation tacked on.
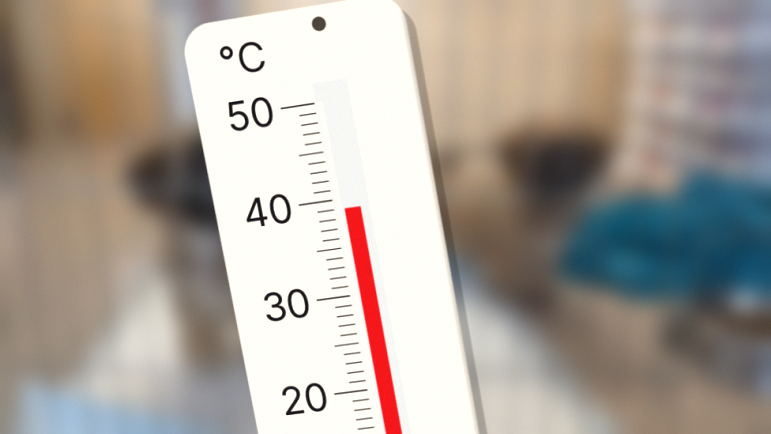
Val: 39 °C
